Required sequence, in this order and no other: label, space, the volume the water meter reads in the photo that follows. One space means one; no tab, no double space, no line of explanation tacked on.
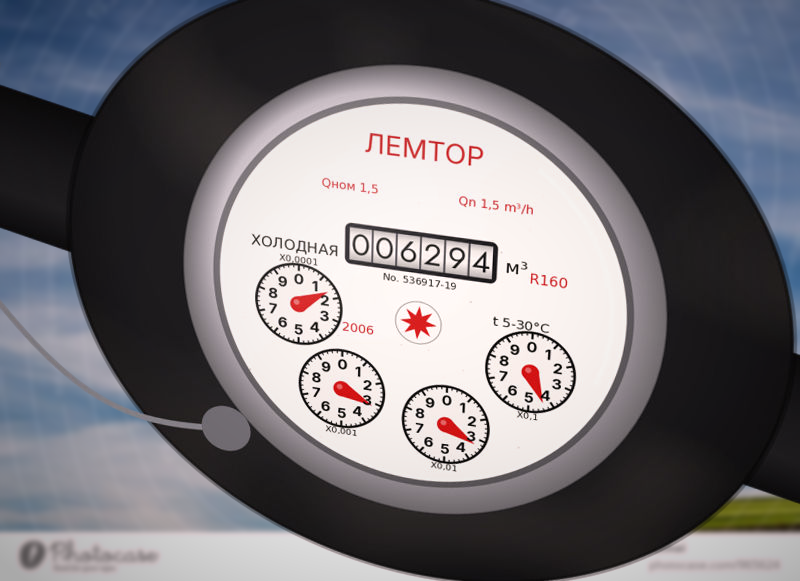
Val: 6294.4331 m³
